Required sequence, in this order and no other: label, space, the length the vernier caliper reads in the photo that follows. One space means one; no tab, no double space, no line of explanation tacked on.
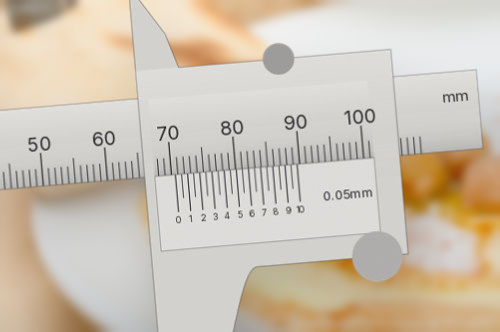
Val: 70.6 mm
